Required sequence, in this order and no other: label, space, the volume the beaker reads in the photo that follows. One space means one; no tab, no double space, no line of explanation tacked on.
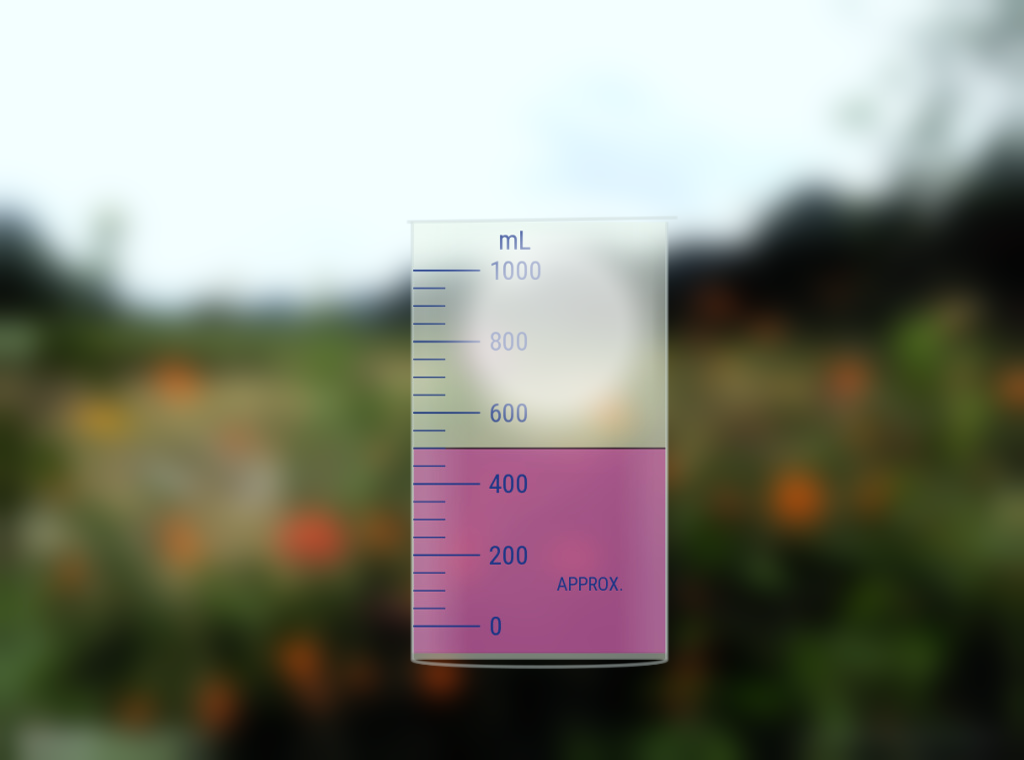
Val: 500 mL
